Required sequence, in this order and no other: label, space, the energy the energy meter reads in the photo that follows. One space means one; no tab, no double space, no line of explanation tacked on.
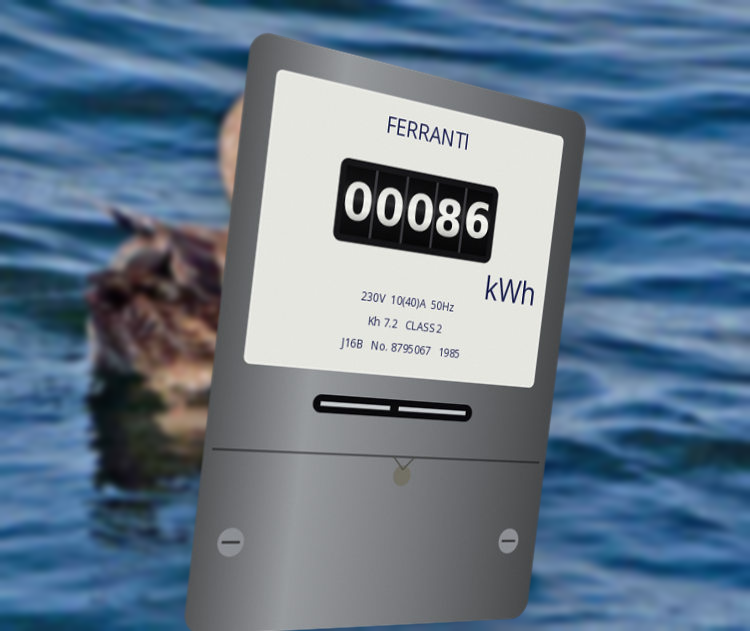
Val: 86 kWh
